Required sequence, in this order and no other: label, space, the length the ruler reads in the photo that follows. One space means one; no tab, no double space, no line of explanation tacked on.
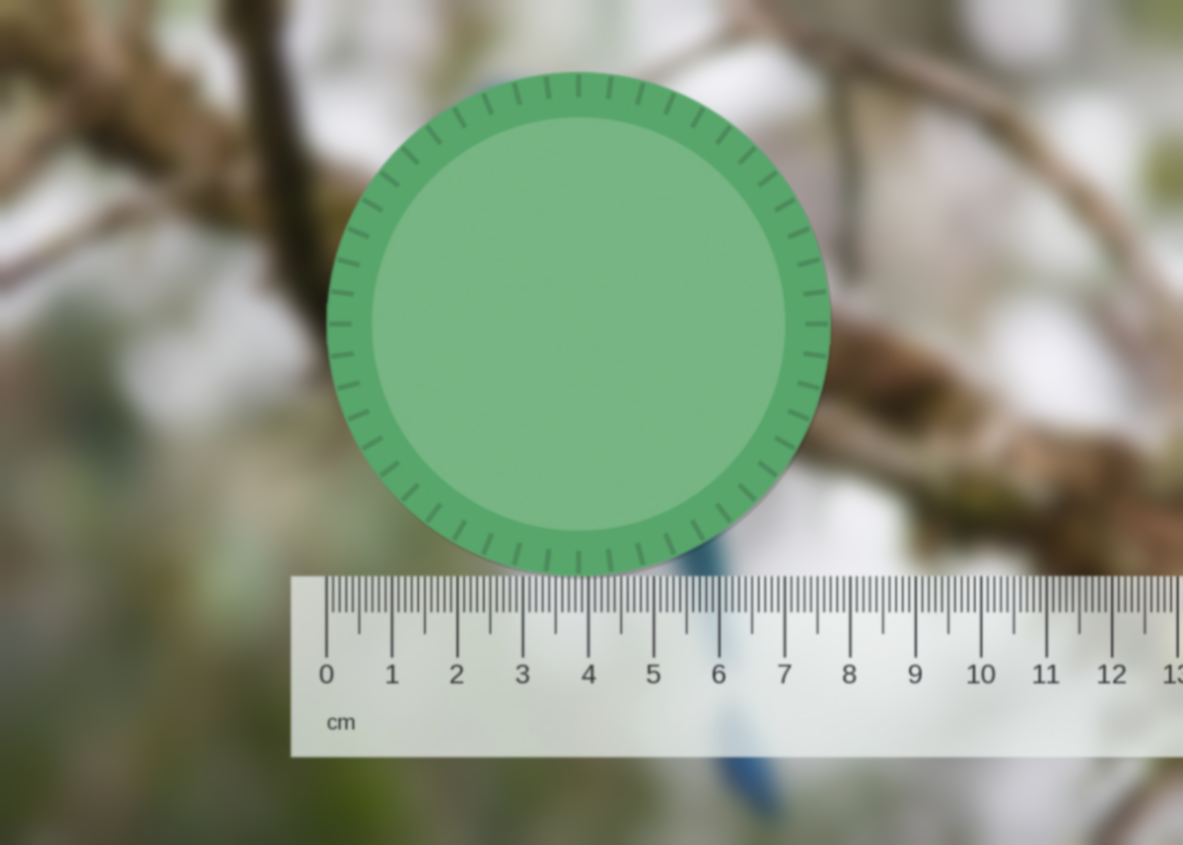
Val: 7.7 cm
